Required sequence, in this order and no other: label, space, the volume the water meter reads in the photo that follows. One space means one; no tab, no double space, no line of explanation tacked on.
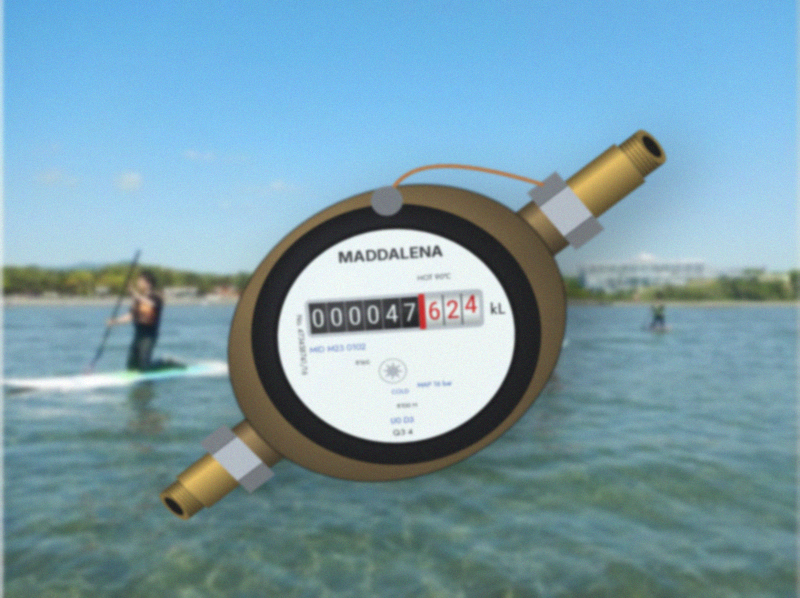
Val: 47.624 kL
